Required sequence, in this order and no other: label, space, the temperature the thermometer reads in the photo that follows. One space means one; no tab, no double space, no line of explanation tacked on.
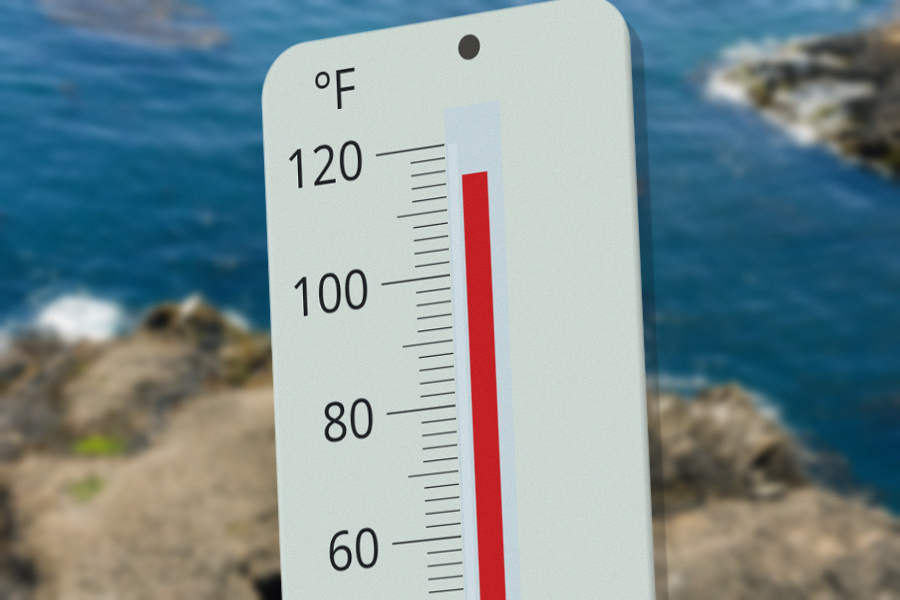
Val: 115 °F
